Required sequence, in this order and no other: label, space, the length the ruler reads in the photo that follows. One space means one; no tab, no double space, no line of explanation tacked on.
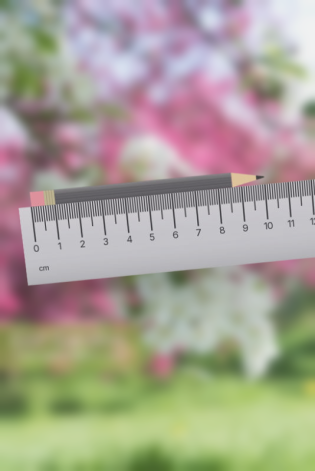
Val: 10 cm
